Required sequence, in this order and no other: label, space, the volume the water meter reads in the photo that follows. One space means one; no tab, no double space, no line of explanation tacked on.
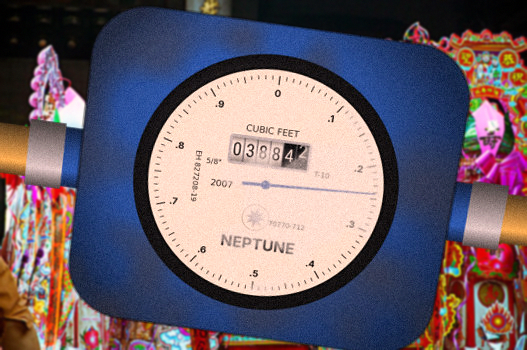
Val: 38842.24 ft³
